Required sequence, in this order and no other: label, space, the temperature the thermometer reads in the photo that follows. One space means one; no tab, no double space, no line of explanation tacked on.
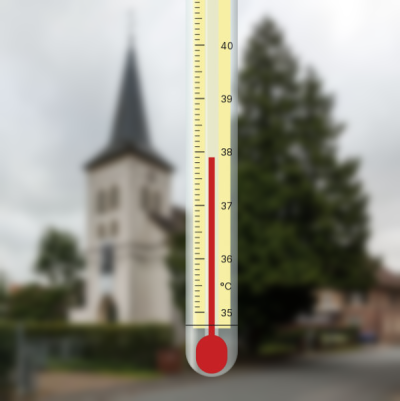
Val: 37.9 °C
